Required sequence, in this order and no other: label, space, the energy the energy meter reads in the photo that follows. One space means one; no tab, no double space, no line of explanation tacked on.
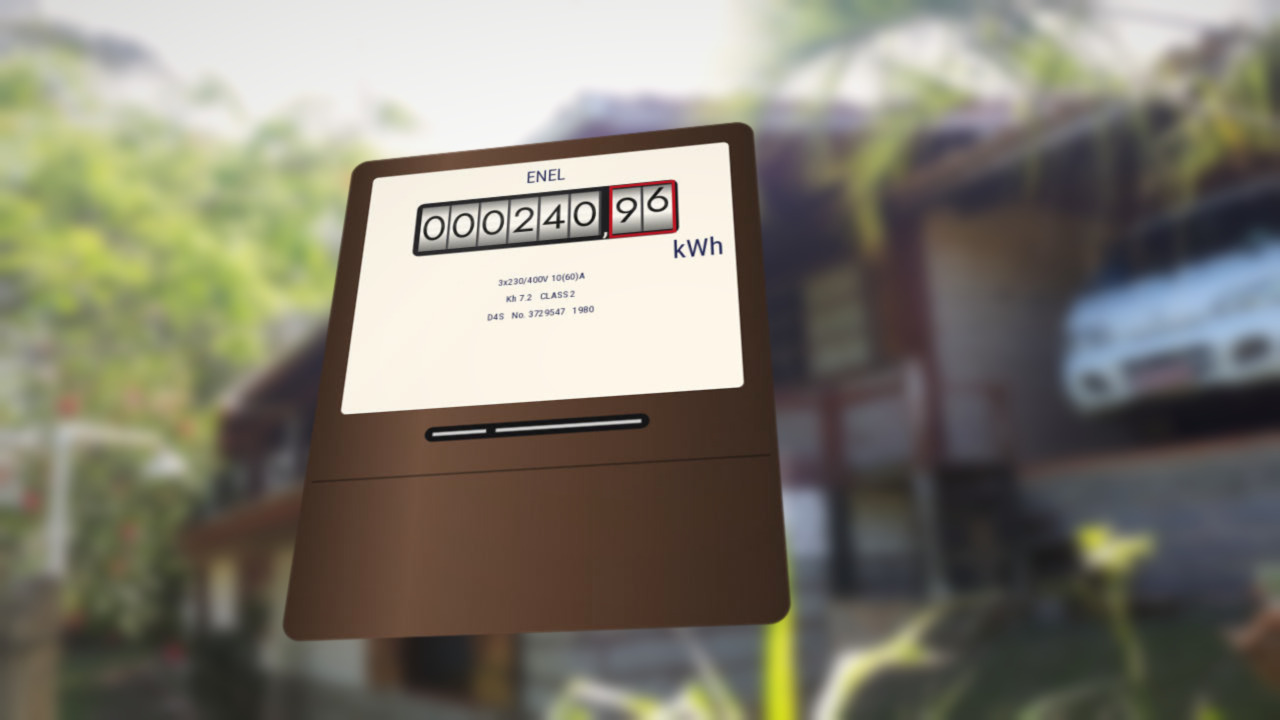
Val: 240.96 kWh
